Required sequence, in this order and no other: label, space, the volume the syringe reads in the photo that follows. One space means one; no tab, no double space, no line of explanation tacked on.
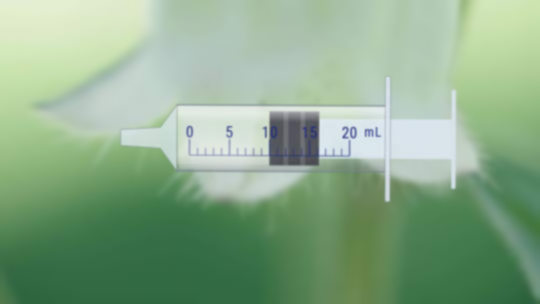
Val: 10 mL
